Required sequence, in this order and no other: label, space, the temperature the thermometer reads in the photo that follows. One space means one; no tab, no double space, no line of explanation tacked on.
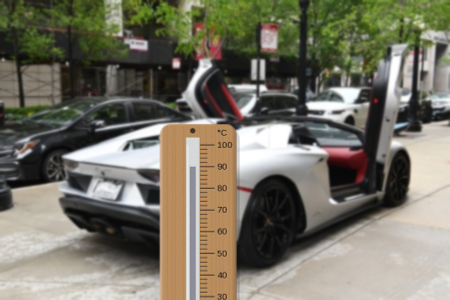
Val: 90 °C
